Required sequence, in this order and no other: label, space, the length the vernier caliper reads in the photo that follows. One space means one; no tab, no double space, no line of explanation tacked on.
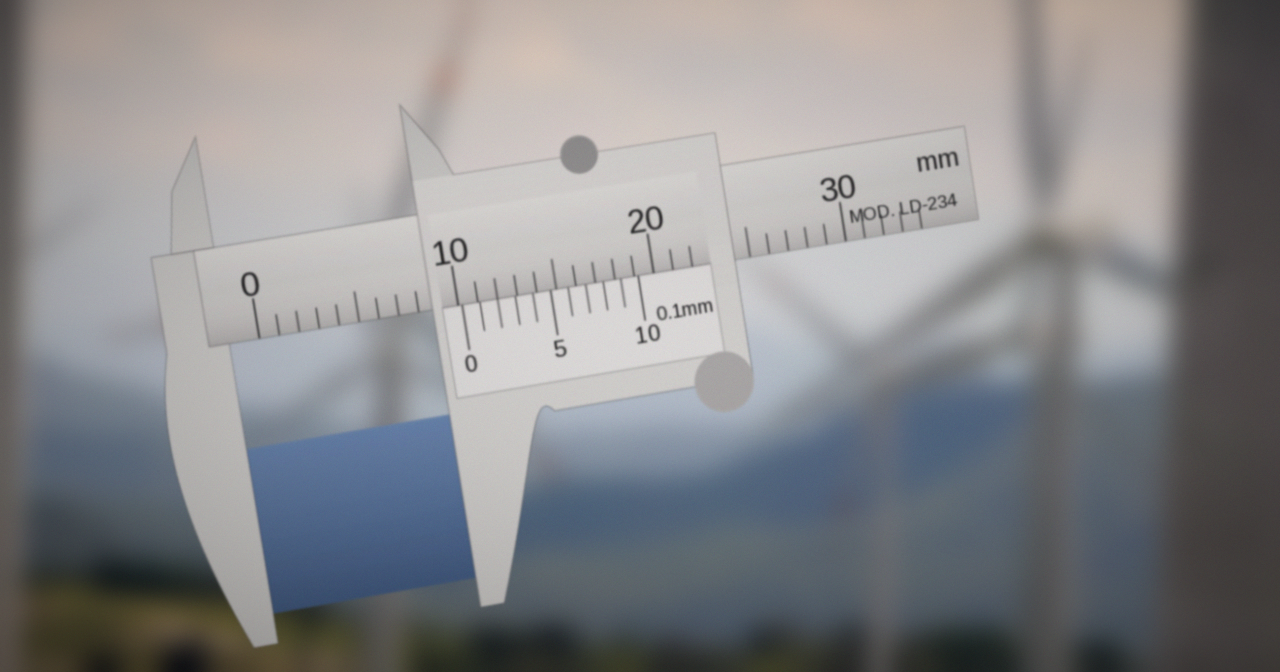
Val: 10.2 mm
